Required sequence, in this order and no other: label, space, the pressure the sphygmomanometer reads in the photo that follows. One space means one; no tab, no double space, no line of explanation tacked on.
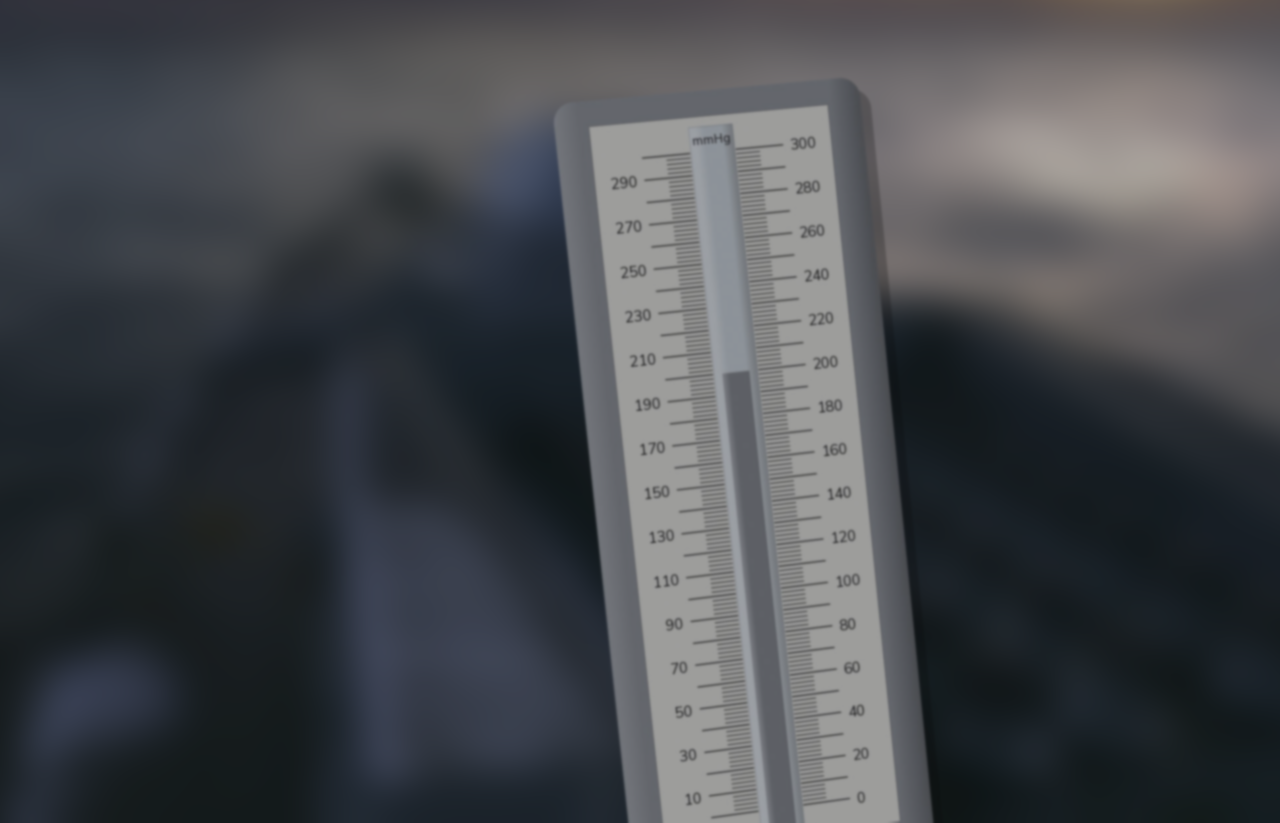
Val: 200 mmHg
